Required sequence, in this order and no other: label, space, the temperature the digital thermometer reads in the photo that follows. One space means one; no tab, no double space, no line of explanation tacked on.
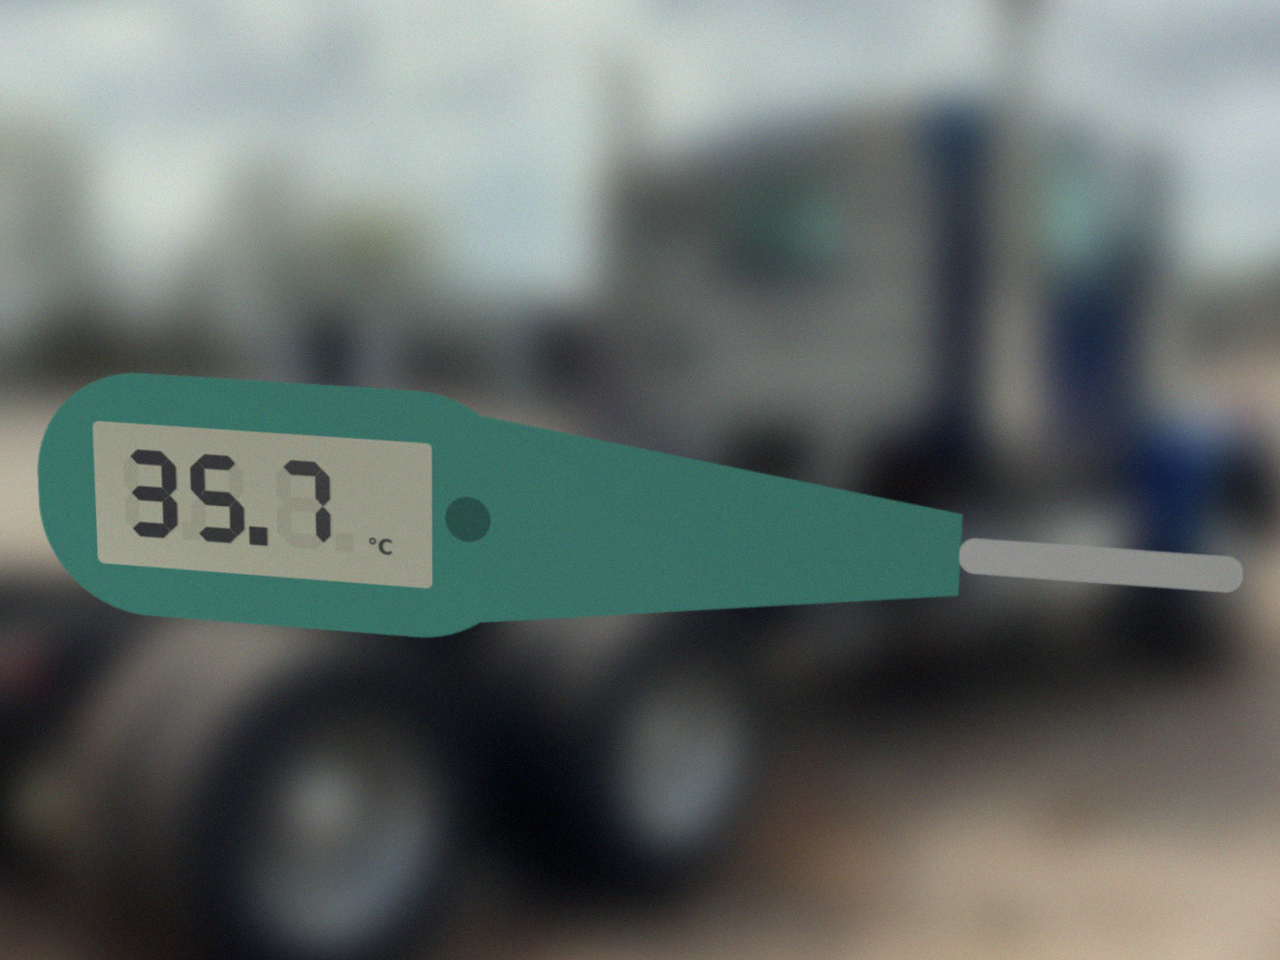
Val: 35.7 °C
